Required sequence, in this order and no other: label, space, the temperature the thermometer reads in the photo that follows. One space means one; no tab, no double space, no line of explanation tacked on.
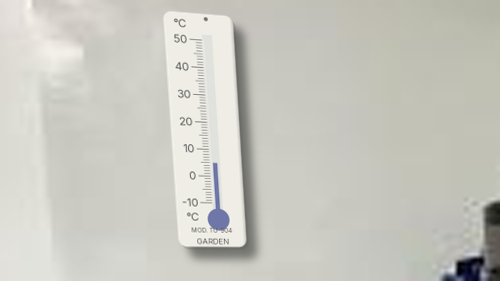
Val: 5 °C
